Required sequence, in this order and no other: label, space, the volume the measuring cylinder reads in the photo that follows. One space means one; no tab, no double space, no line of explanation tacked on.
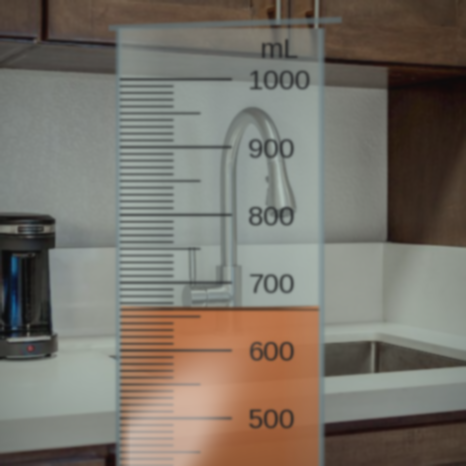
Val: 660 mL
